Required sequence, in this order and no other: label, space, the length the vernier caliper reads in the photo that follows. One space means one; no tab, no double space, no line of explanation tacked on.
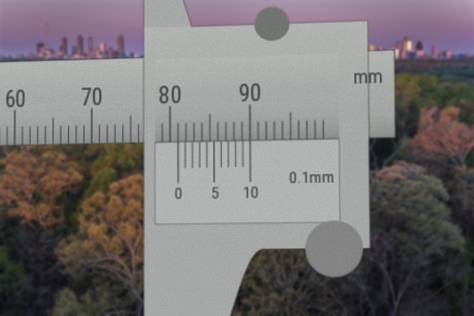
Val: 81.0 mm
